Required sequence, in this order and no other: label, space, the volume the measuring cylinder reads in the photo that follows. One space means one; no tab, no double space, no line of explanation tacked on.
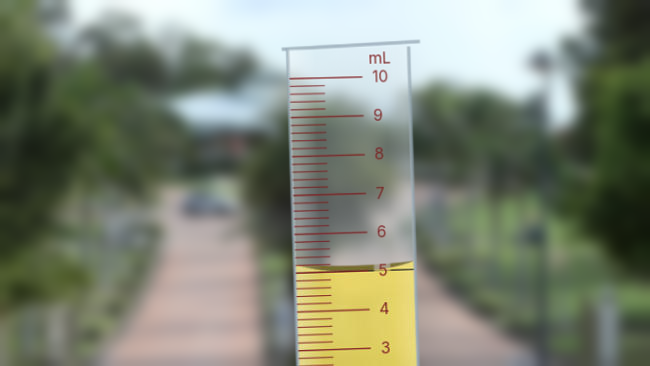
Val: 5 mL
